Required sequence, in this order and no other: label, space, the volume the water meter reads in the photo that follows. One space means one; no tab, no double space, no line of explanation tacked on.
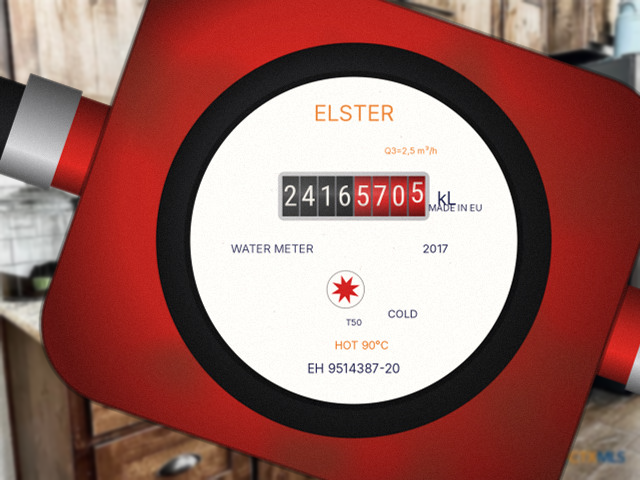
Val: 2416.5705 kL
